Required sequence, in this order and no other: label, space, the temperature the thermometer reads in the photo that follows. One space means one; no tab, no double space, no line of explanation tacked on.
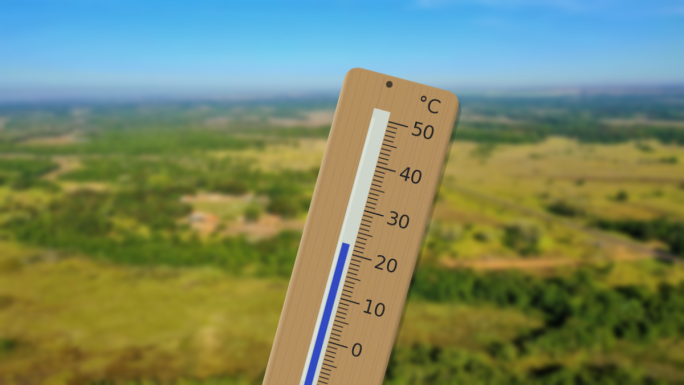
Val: 22 °C
